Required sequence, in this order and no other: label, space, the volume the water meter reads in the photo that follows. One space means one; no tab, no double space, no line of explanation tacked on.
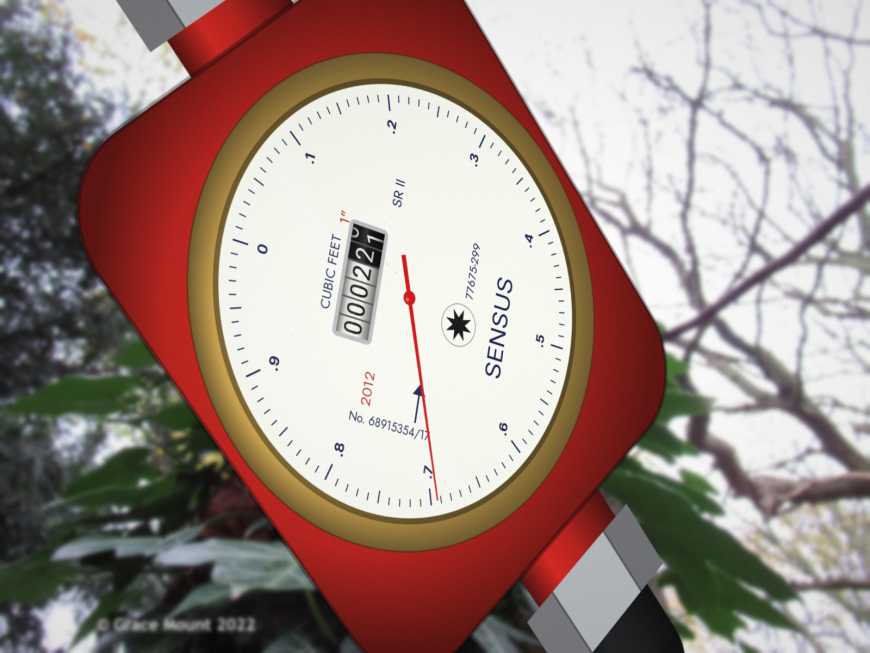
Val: 220.69 ft³
